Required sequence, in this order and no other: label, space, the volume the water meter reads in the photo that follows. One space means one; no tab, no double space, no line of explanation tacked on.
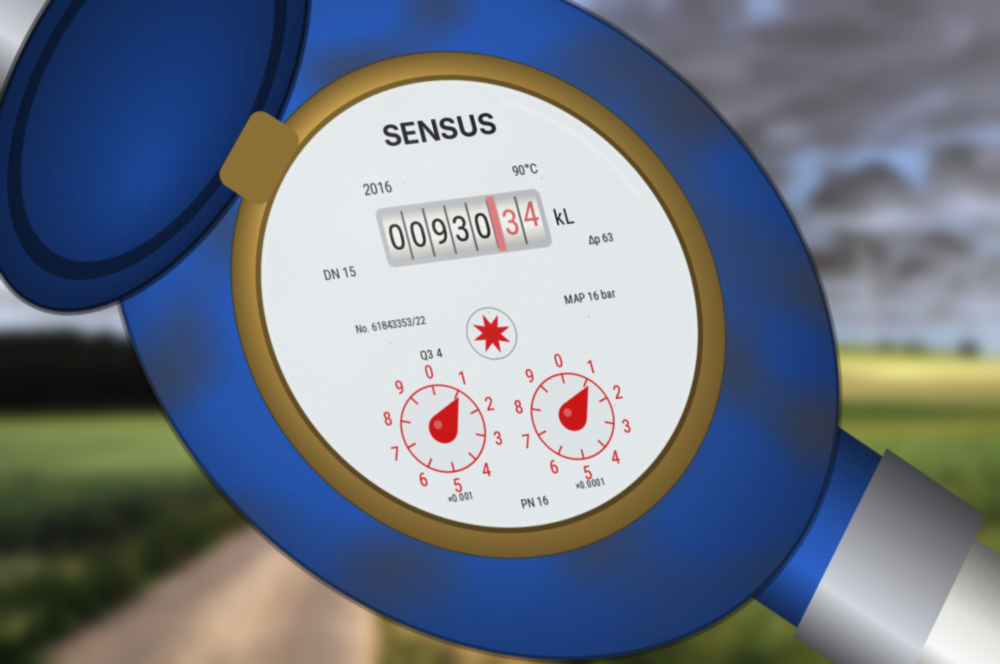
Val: 930.3411 kL
